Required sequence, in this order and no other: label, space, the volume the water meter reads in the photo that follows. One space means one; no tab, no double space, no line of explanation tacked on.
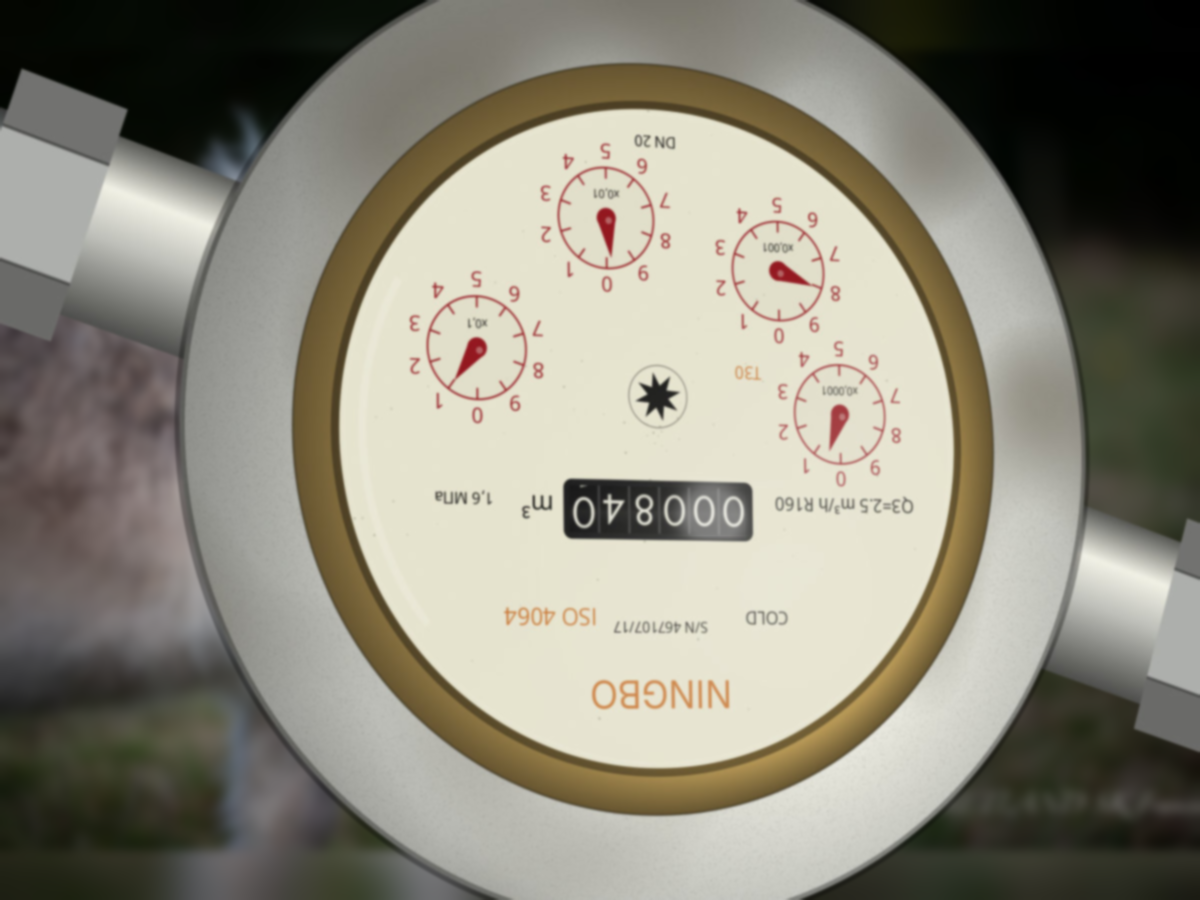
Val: 840.0980 m³
